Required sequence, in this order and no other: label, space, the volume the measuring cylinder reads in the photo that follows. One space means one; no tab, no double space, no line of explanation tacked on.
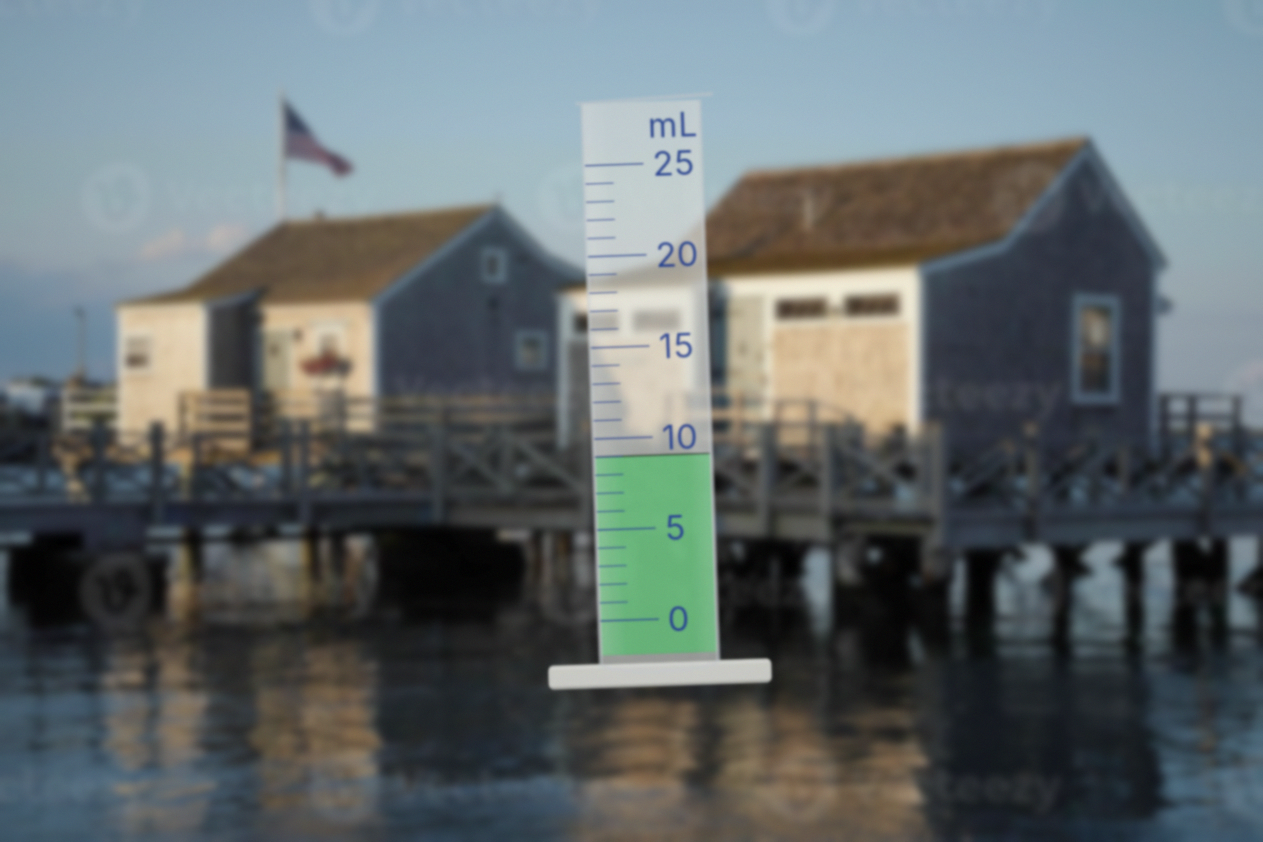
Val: 9 mL
